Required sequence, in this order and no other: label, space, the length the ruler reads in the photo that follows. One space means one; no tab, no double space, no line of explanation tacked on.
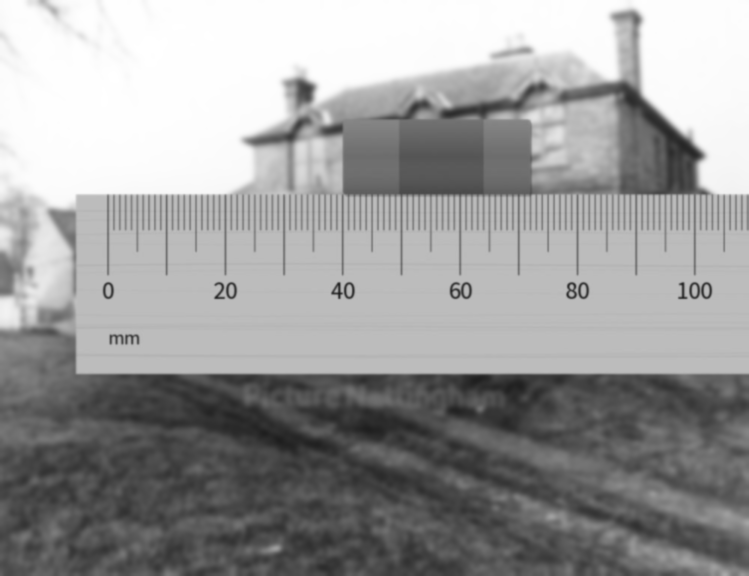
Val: 32 mm
